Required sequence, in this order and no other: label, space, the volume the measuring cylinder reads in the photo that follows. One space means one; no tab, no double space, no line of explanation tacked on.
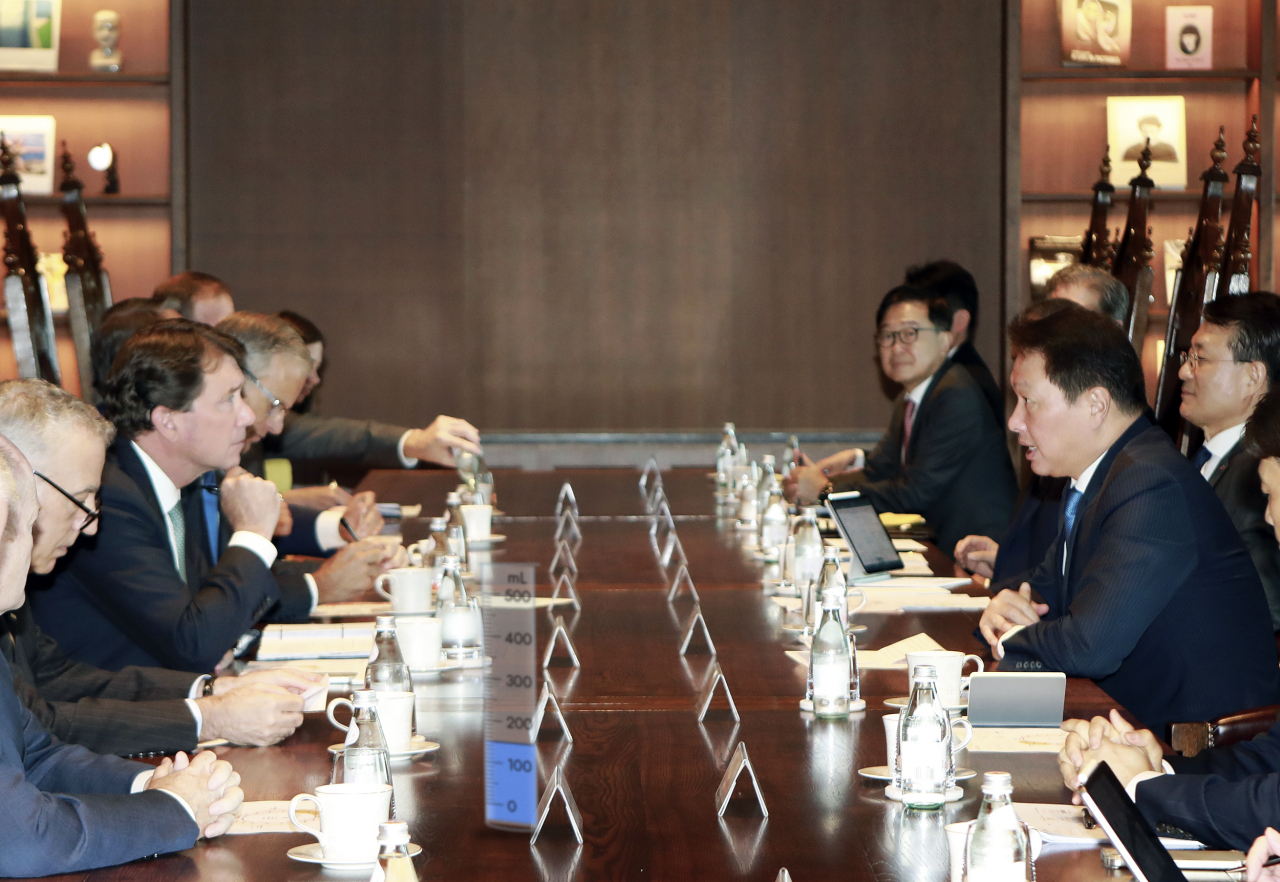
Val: 150 mL
